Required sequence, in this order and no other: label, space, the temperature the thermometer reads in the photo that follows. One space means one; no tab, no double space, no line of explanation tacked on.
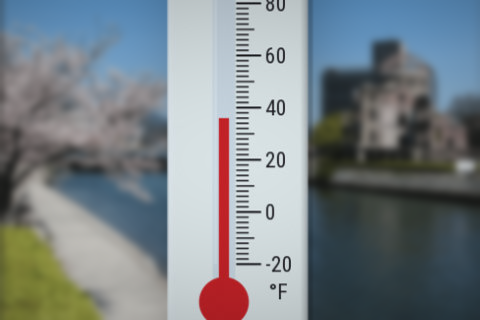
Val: 36 °F
